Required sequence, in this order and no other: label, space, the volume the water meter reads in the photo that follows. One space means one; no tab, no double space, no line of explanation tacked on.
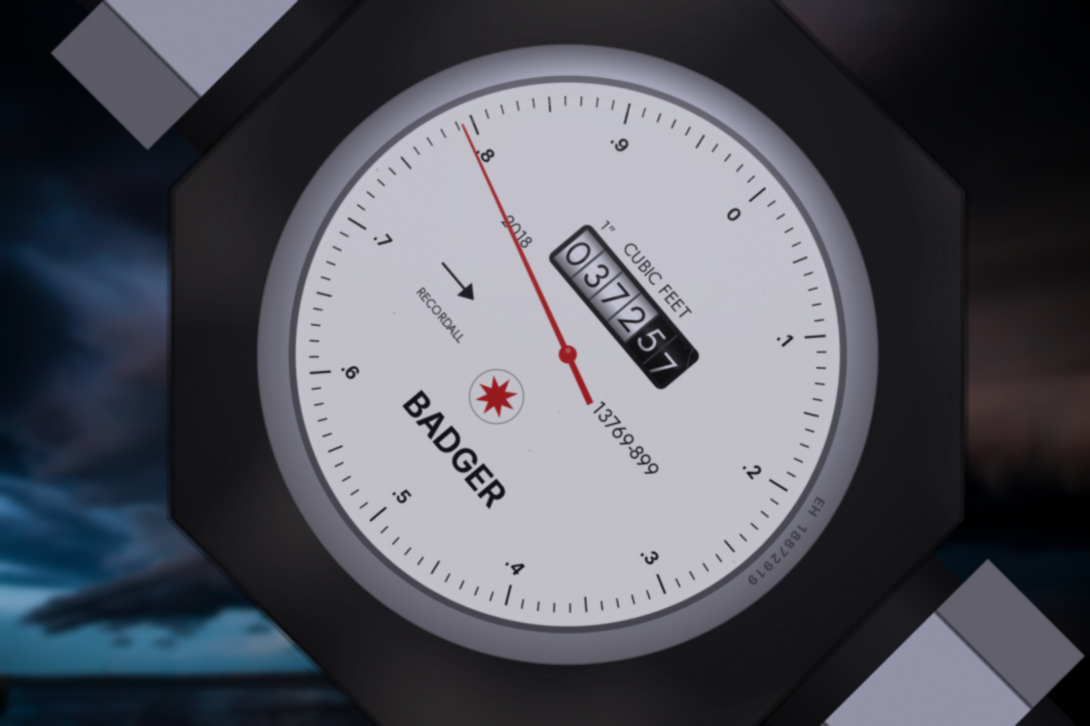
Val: 37256.79 ft³
